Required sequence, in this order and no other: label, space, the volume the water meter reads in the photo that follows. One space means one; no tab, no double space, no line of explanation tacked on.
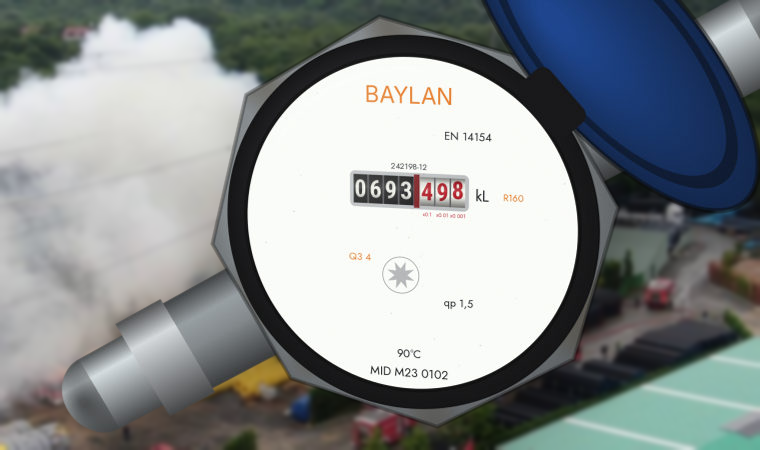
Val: 693.498 kL
